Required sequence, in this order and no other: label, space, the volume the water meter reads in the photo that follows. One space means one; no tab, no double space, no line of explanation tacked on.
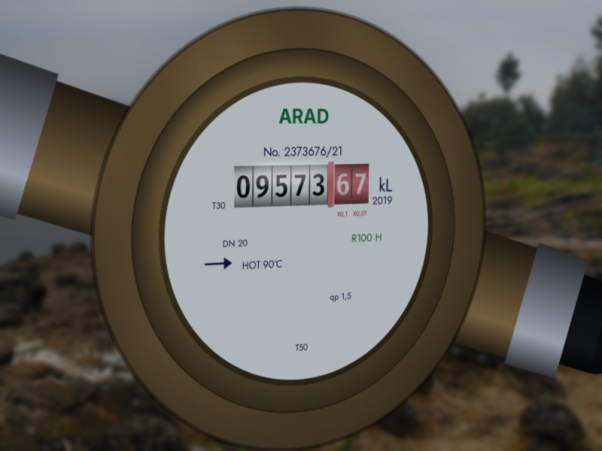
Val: 9573.67 kL
